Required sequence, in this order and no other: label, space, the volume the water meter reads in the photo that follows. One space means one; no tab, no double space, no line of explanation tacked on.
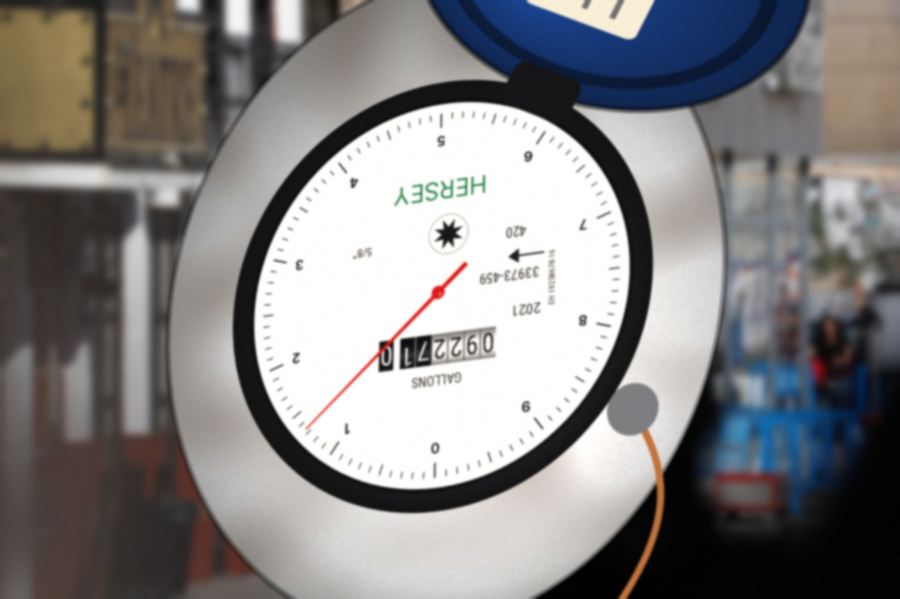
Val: 922711.3 gal
